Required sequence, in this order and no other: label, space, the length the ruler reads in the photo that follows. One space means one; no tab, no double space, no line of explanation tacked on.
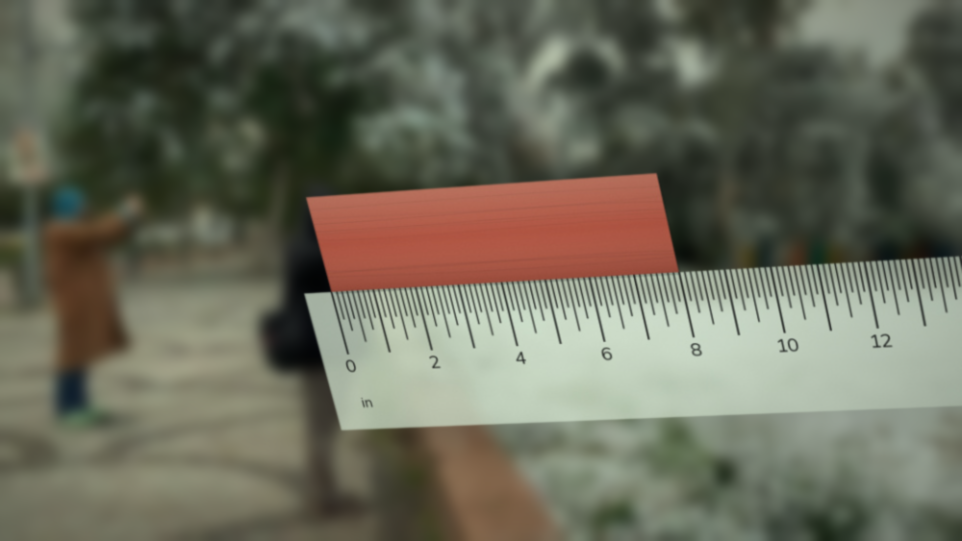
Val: 8 in
